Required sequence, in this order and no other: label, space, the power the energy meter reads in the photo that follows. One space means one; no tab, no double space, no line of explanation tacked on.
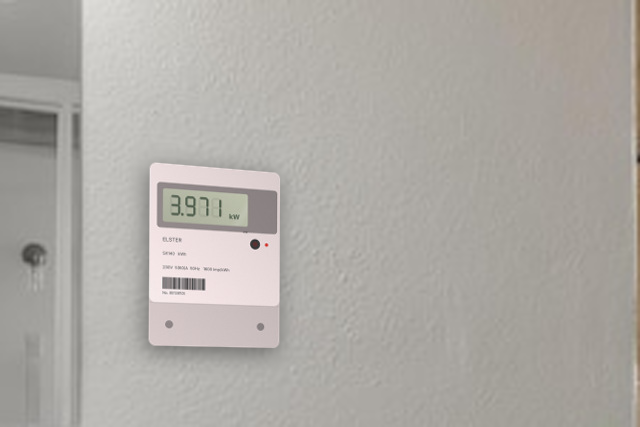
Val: 3.971 kW
